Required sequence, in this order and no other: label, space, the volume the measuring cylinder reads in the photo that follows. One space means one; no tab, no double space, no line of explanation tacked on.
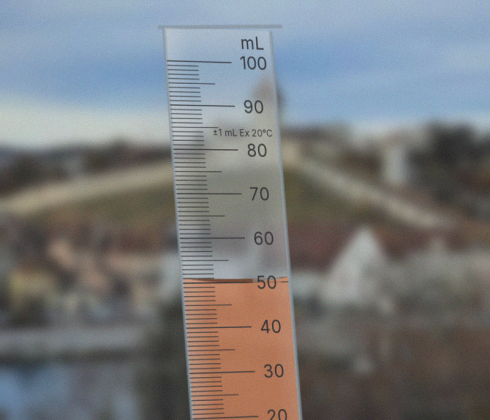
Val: 50 mL
